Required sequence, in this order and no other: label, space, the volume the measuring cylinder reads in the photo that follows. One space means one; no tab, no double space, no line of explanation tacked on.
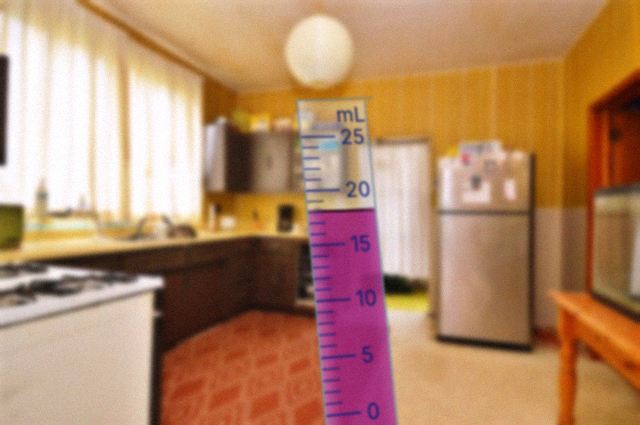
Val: 18 mL
